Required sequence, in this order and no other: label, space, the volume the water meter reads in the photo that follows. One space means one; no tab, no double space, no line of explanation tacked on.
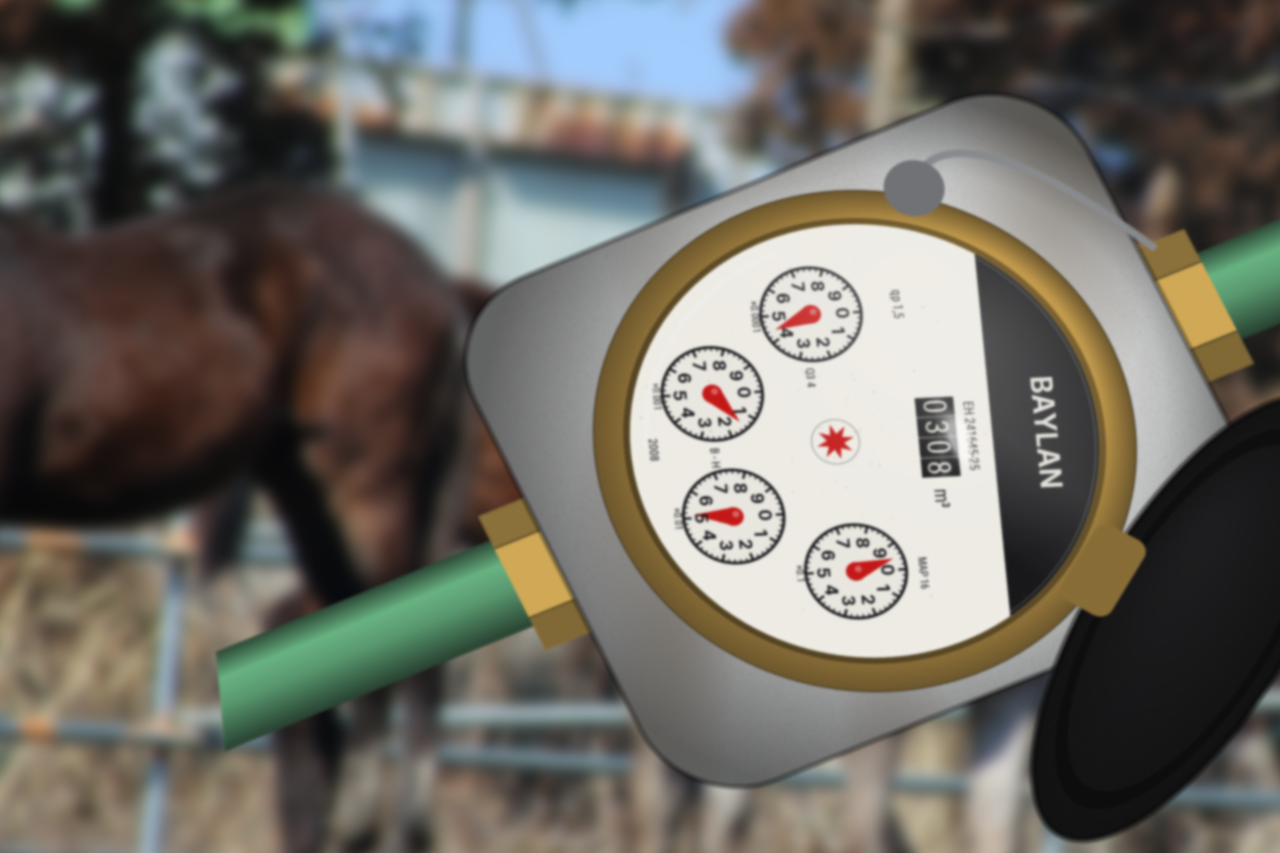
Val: 307.9514 m³
